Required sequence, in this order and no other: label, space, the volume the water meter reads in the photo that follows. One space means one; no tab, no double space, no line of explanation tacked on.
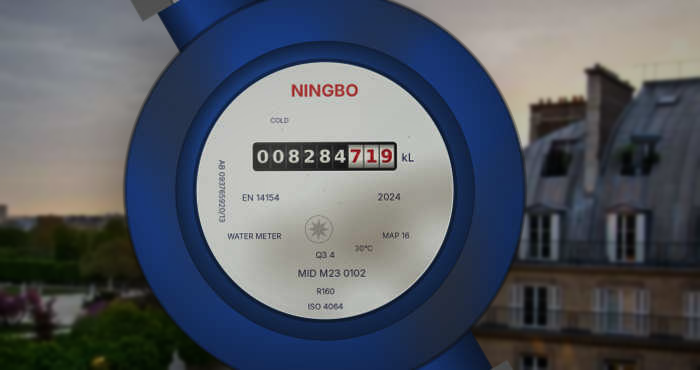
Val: 8284.719 kL
